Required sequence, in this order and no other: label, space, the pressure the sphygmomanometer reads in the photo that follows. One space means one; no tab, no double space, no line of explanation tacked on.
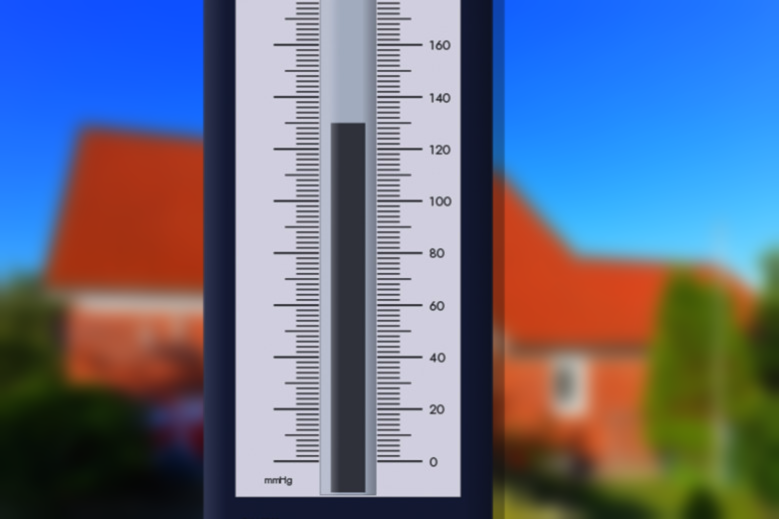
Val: 130 mmHg
